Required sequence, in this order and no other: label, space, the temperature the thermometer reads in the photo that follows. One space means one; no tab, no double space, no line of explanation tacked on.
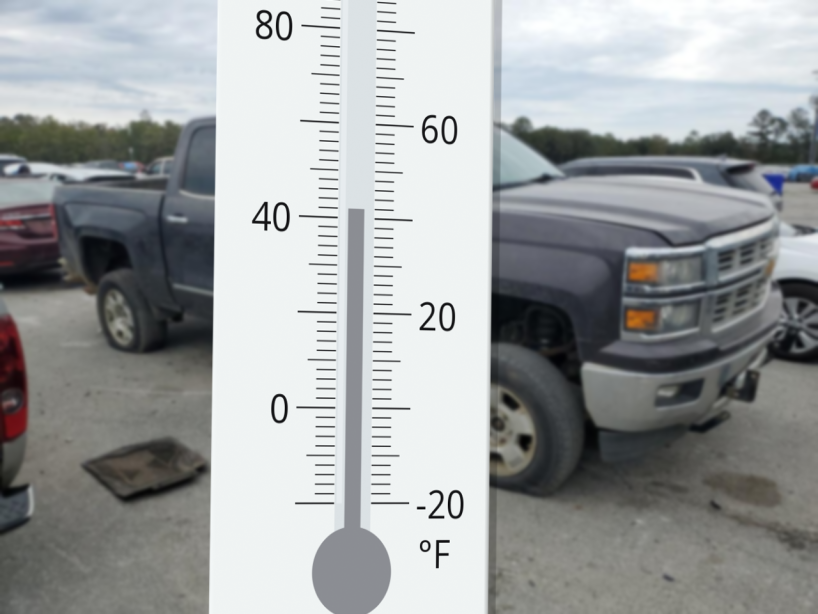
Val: 42 °F
